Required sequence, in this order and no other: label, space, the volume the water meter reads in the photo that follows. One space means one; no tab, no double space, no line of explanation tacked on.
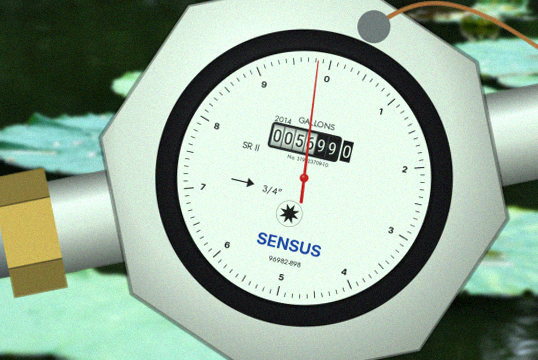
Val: 56989.8 gal
